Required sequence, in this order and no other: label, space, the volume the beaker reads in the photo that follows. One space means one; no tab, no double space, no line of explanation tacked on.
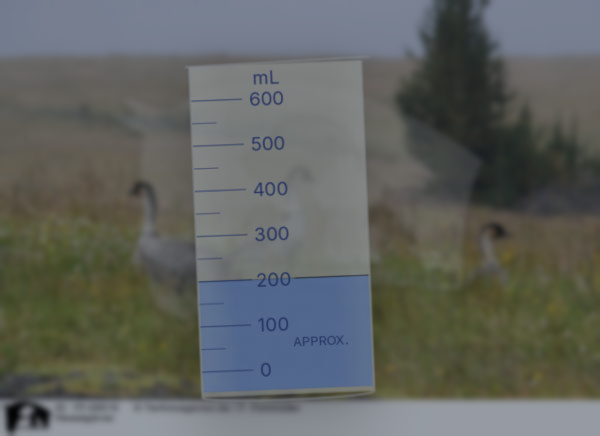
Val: 200 mL
